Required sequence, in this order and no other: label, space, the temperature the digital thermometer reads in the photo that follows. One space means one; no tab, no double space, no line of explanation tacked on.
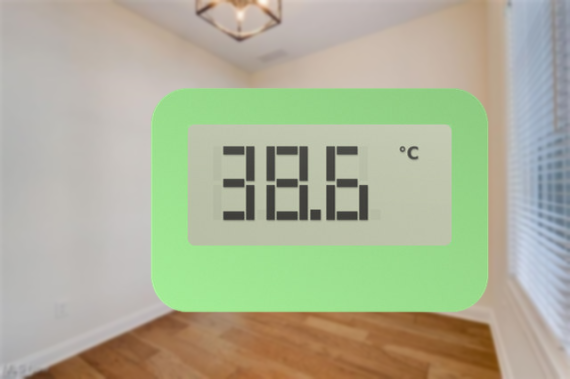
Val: 38.6 °C
